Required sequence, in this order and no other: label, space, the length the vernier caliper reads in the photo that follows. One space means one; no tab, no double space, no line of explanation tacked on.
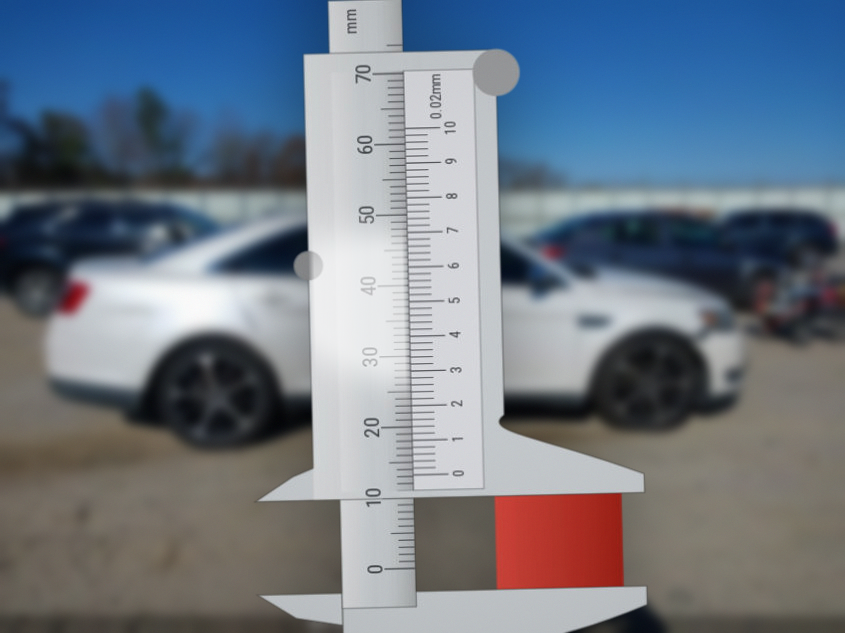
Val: 13.2 mm
